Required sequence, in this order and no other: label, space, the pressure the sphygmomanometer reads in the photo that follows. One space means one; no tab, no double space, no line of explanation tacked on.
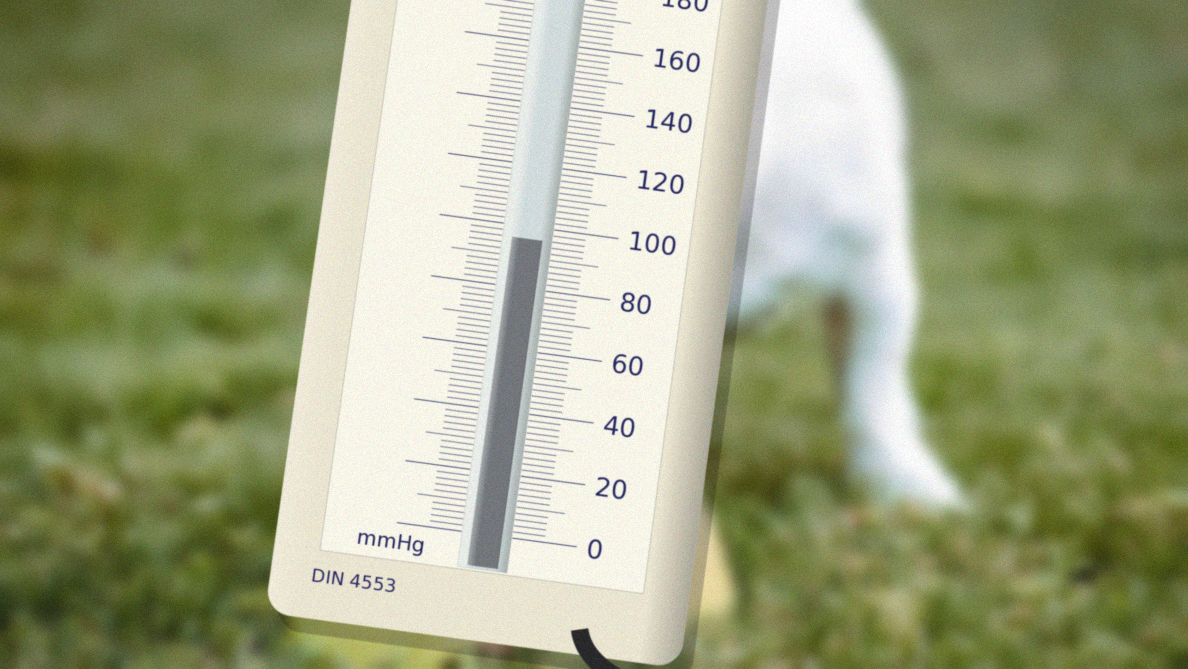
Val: 96 mmHg
